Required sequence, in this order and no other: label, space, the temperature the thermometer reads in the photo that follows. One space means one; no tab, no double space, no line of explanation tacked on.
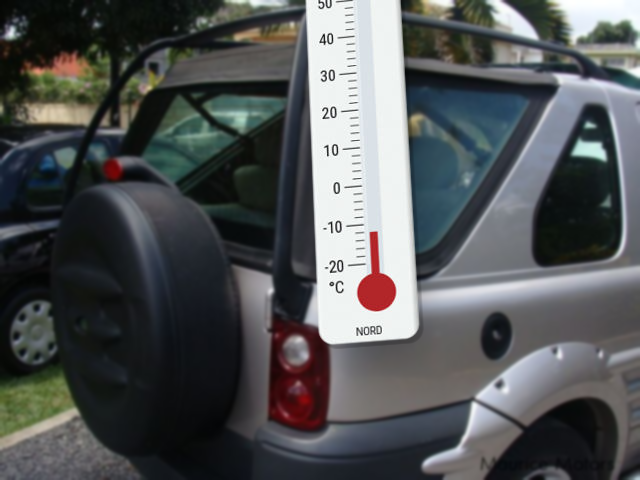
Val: -12 °C
